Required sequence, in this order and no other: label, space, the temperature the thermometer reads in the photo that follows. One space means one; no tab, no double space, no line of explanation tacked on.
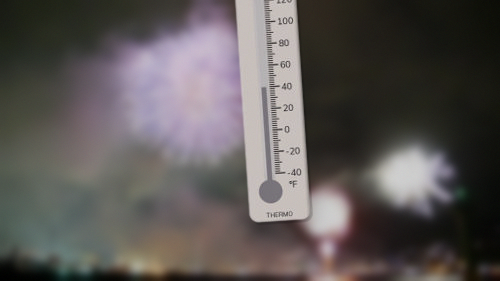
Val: 40 °F
